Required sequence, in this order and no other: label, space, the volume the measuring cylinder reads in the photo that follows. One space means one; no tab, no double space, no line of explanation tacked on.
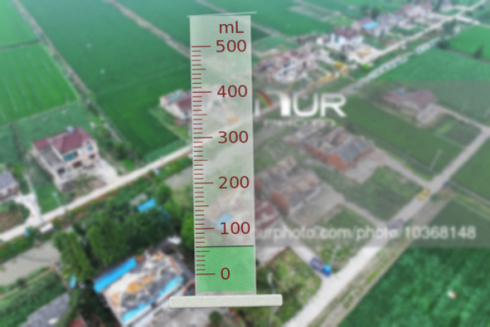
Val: 60 mL
